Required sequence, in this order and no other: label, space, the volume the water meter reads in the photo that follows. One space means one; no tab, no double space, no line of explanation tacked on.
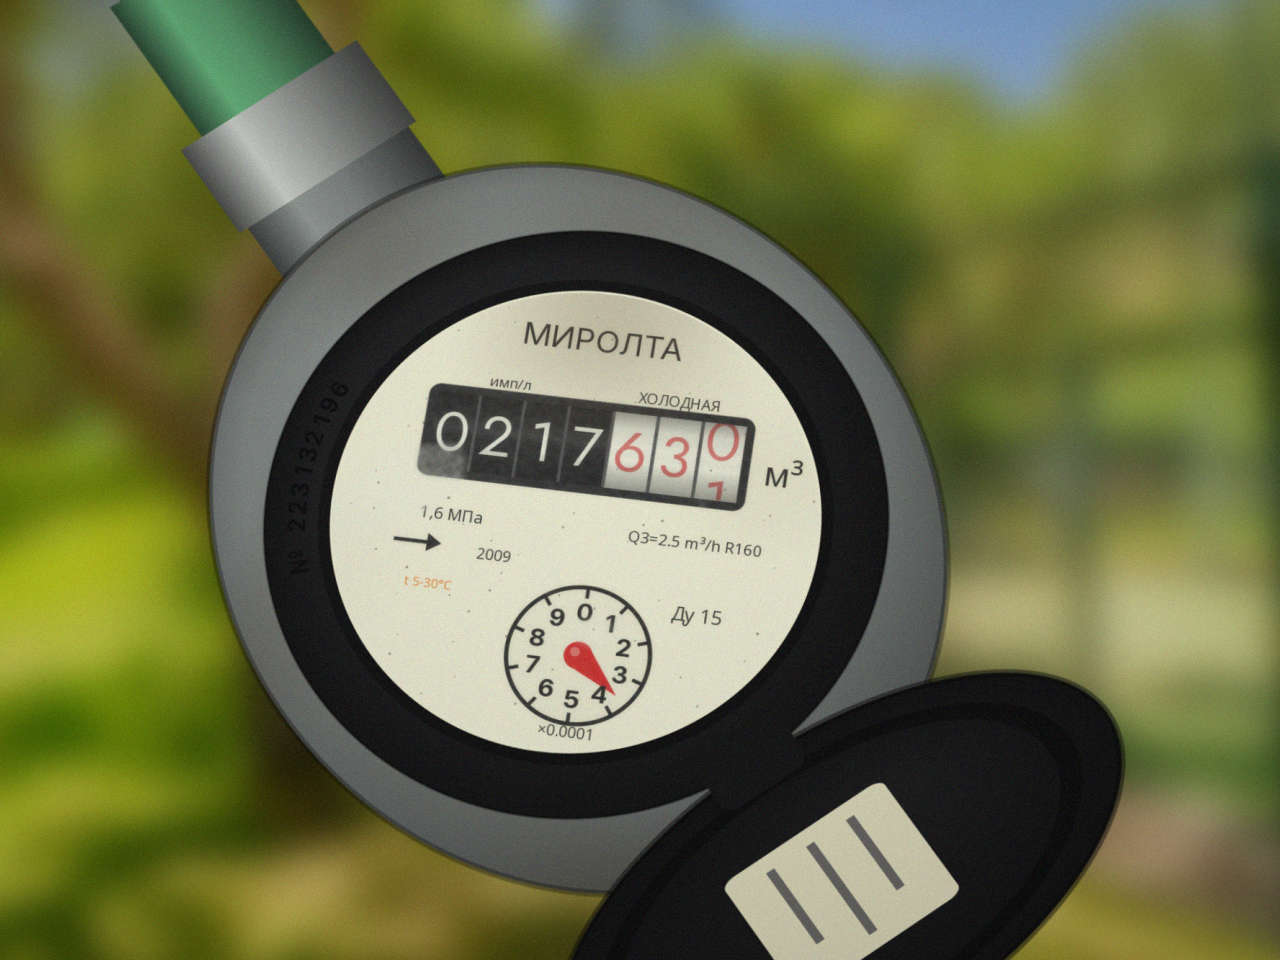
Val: 217.6303 m³
